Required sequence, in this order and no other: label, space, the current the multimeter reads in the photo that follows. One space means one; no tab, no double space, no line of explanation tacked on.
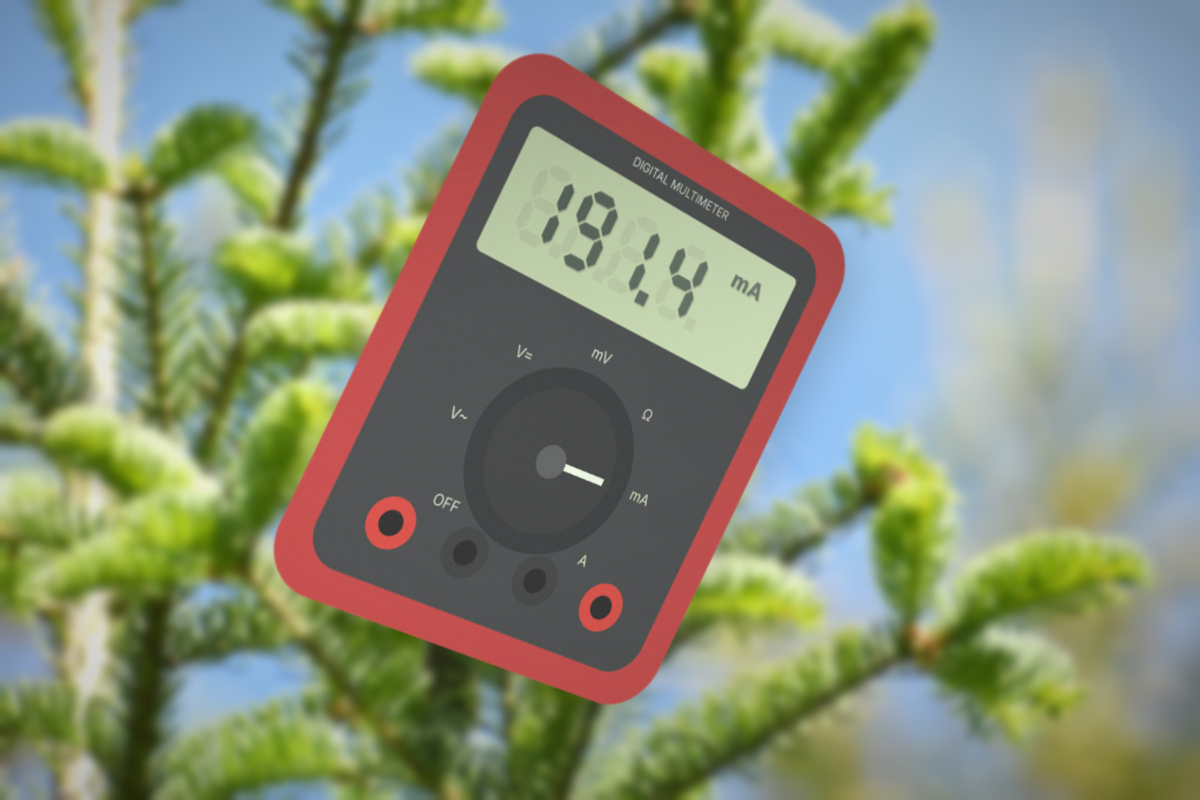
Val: 191.4 mA
